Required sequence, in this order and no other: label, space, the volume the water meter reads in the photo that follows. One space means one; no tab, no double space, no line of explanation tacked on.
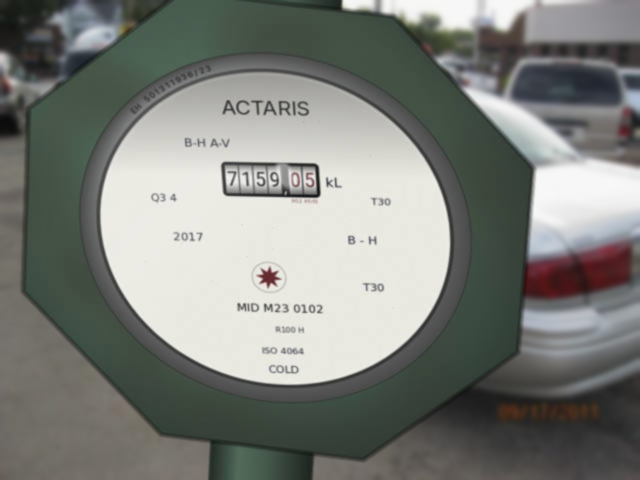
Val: 7159.05 kL
